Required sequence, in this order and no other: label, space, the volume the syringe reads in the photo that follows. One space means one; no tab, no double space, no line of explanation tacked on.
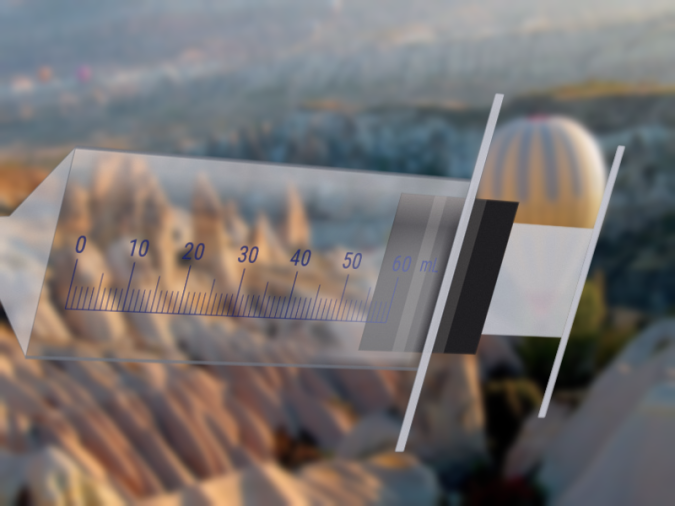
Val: 56 mL
